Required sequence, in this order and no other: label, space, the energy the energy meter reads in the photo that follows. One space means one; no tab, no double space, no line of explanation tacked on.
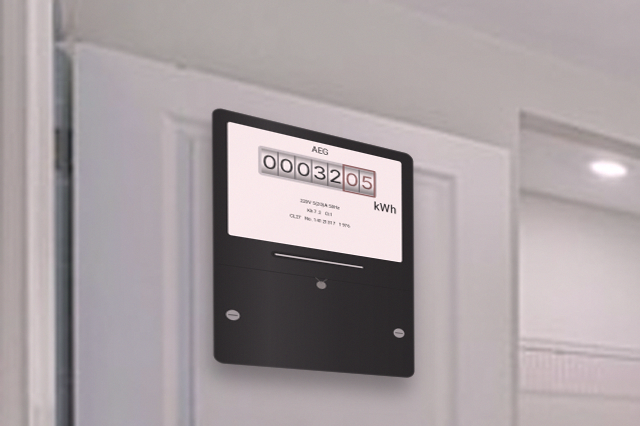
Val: 32.05 kWh
